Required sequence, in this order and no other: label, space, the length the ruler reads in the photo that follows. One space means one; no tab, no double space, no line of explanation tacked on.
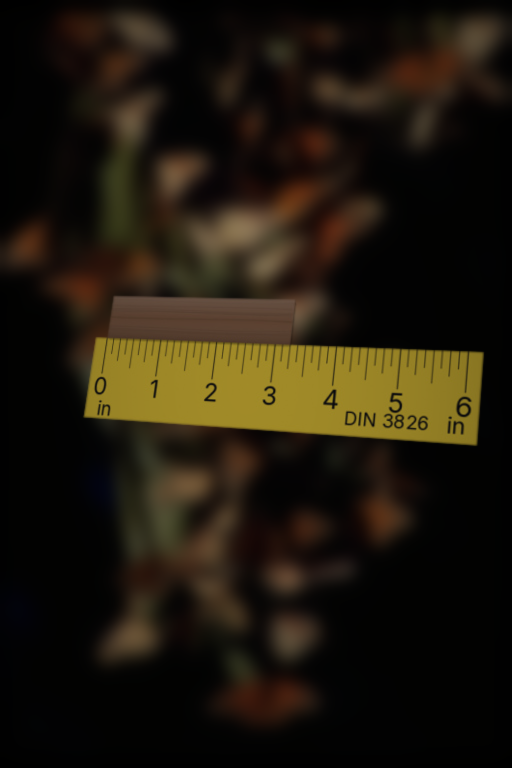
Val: 3.25 in
